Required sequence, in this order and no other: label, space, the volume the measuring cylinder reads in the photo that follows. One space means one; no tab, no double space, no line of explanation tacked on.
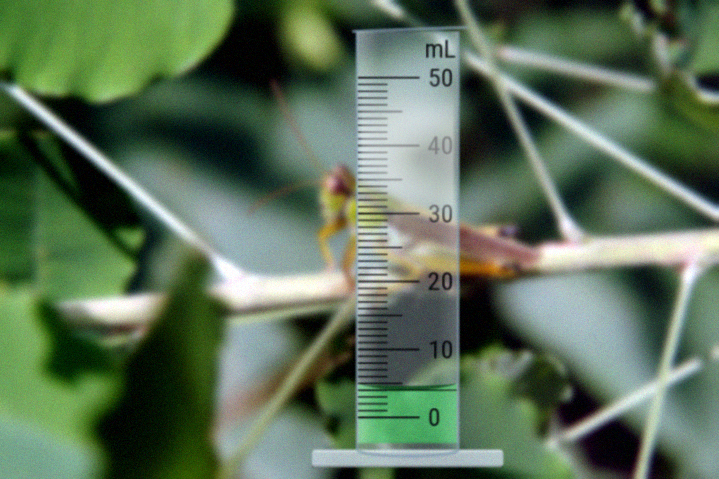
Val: 4 mL
